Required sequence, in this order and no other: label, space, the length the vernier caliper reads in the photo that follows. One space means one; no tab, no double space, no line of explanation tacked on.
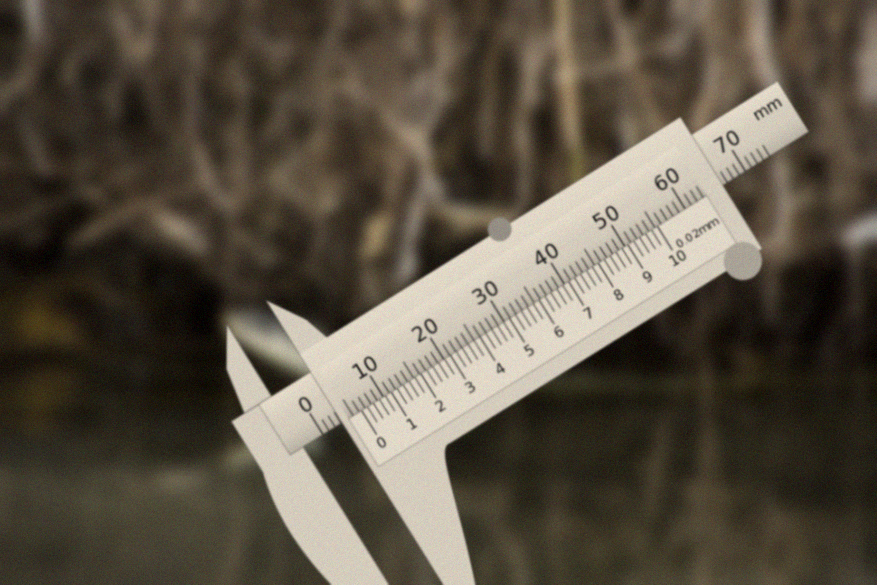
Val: 6.4 mm
